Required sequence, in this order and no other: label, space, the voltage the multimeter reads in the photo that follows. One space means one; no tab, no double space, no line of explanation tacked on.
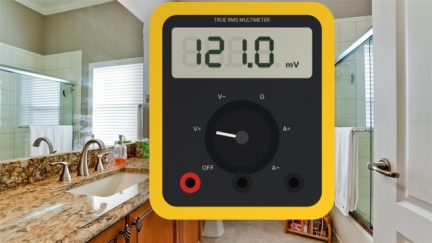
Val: 121.0 mV
